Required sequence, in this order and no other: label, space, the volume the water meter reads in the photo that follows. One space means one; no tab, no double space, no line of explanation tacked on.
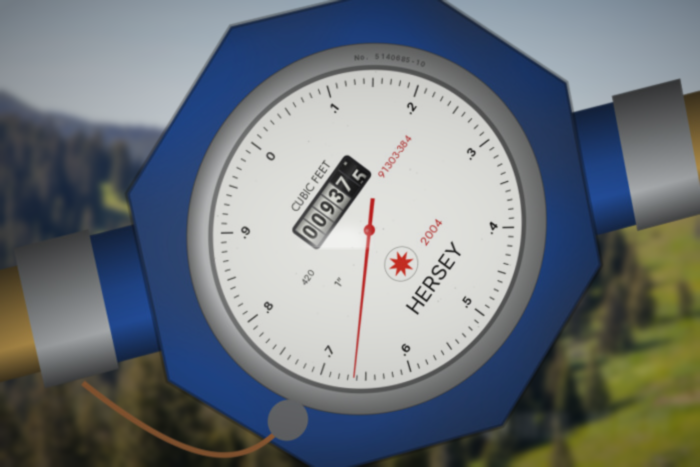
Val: 9374.66 ft³
